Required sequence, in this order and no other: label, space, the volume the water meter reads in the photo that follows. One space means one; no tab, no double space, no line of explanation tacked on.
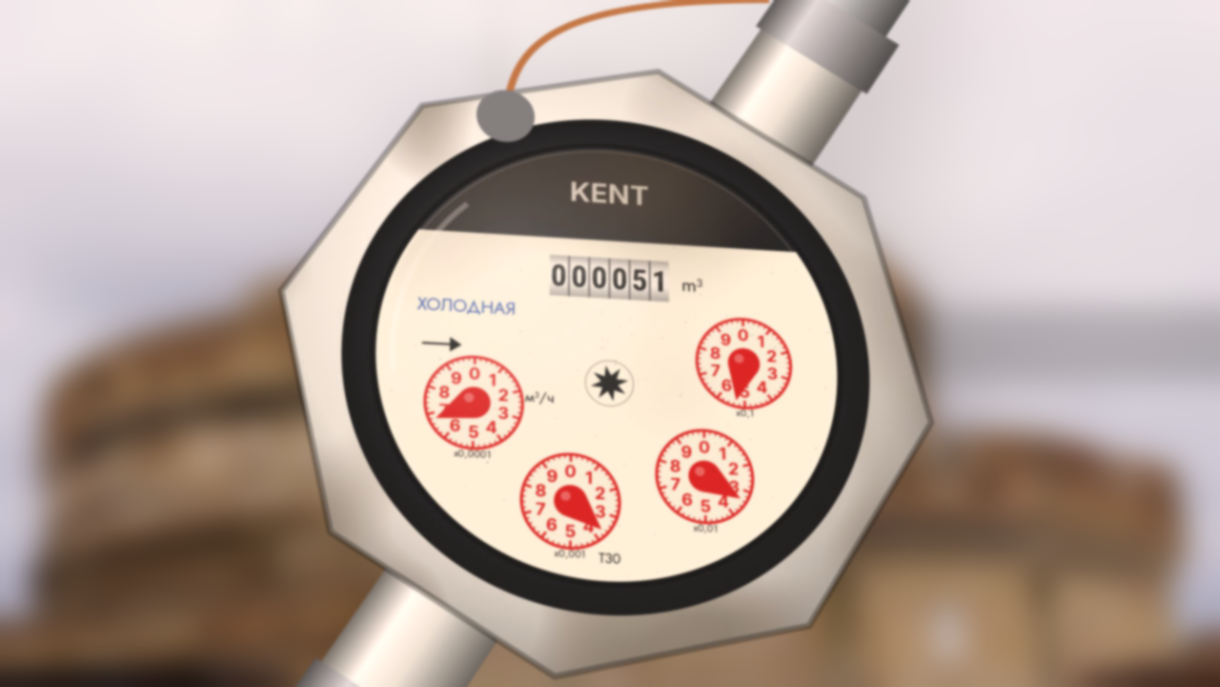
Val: 51.5336 m³
